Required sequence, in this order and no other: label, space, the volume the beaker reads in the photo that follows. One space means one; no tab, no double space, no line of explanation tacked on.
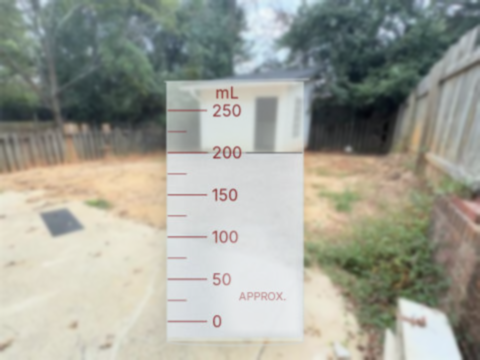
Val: 200 mL
